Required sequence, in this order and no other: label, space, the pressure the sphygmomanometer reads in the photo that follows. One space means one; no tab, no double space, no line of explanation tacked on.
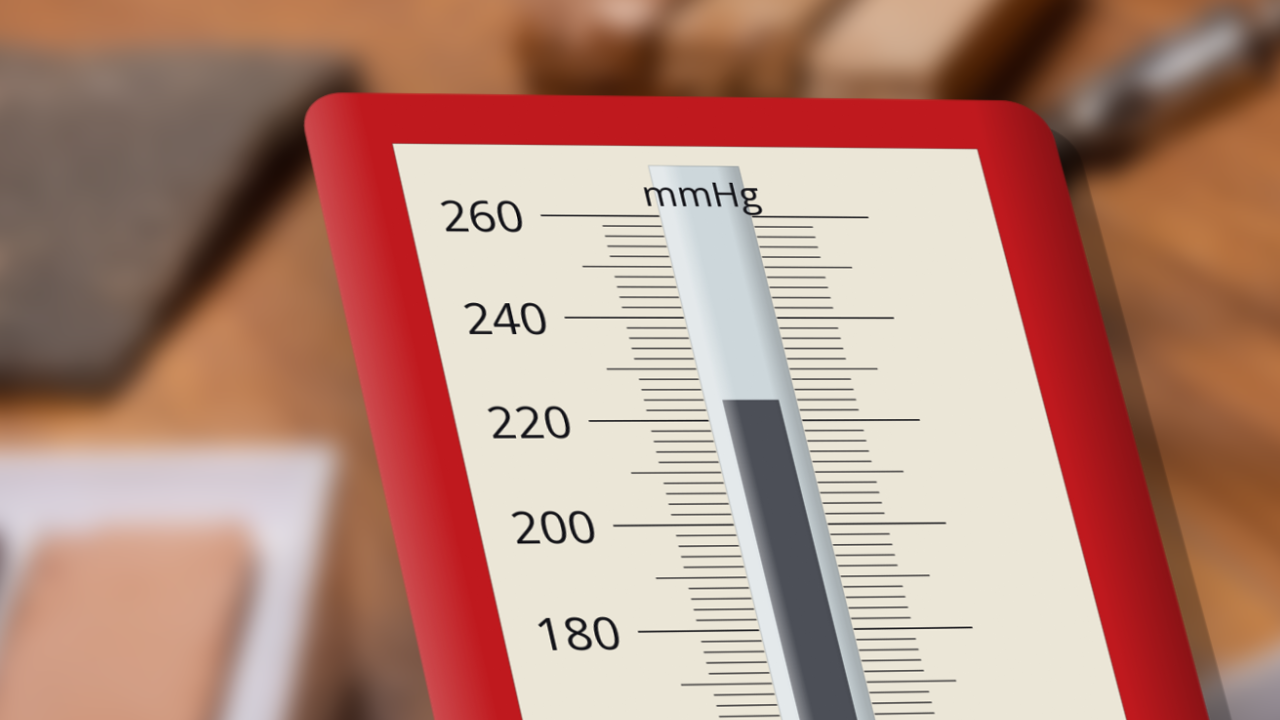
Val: 224 mmHg
